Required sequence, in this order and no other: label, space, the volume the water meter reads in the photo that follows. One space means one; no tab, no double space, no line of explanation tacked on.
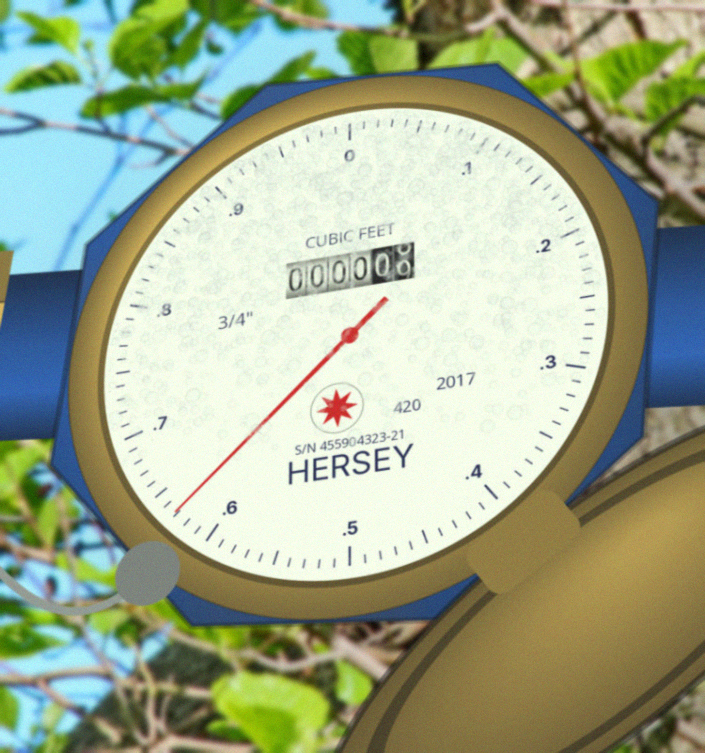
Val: 8.63 ft³
